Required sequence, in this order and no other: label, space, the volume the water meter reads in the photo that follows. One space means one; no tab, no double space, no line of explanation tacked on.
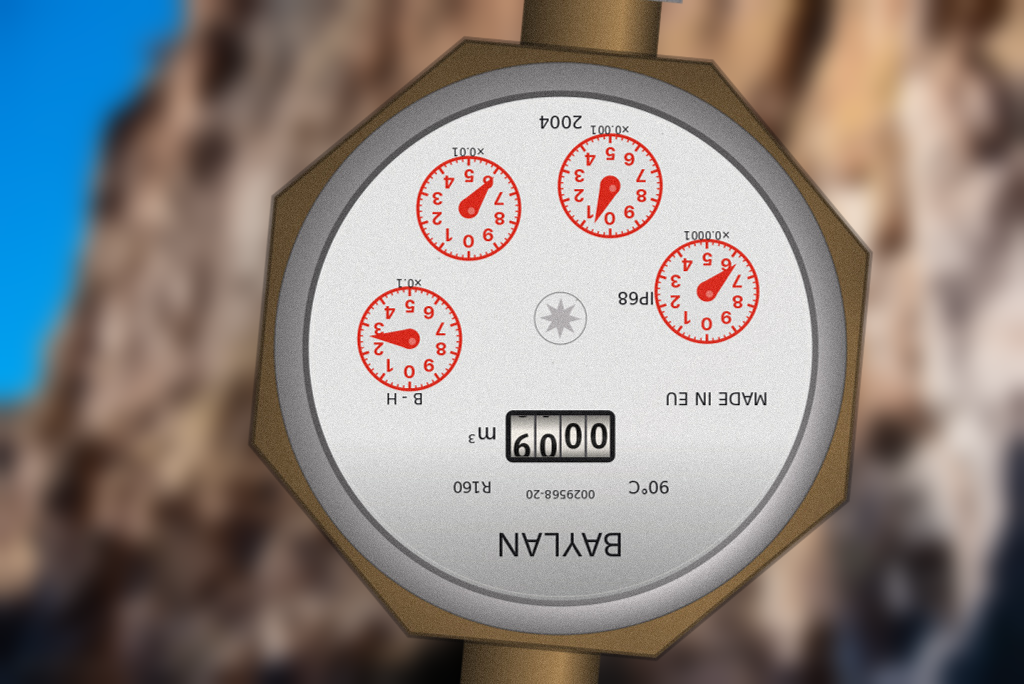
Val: 9.2606 m³
